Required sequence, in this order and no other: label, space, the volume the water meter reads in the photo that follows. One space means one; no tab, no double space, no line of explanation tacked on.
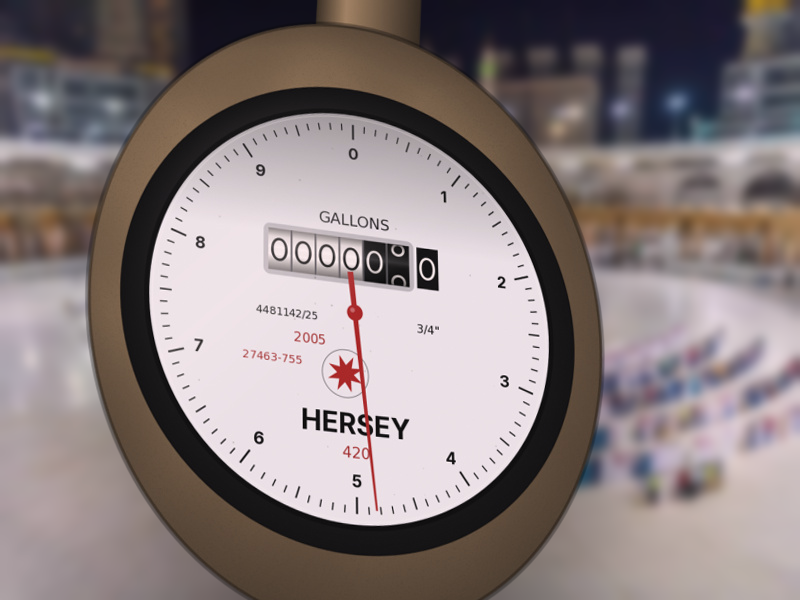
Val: 84.8 gal
